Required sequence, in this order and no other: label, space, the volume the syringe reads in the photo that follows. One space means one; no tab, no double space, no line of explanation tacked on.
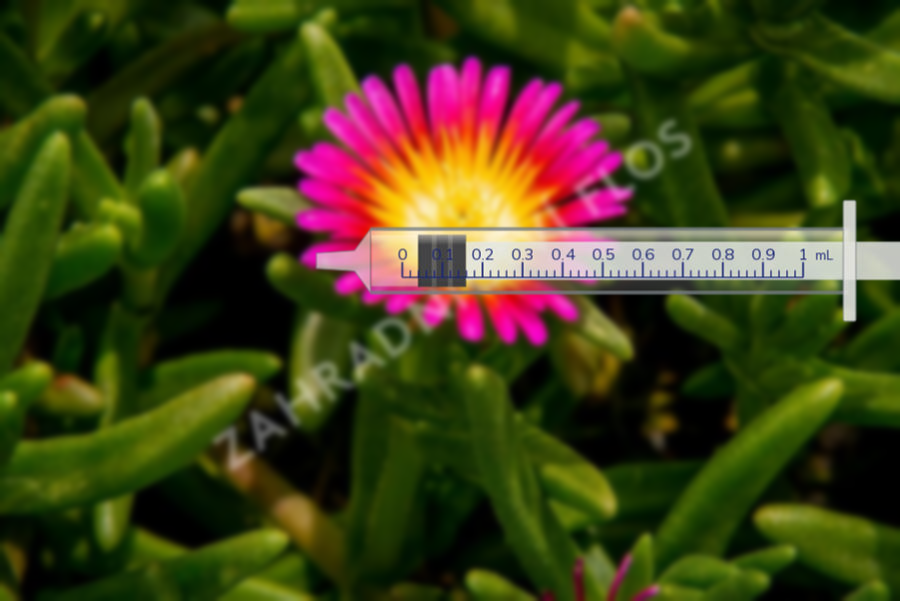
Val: 0.04 mL
